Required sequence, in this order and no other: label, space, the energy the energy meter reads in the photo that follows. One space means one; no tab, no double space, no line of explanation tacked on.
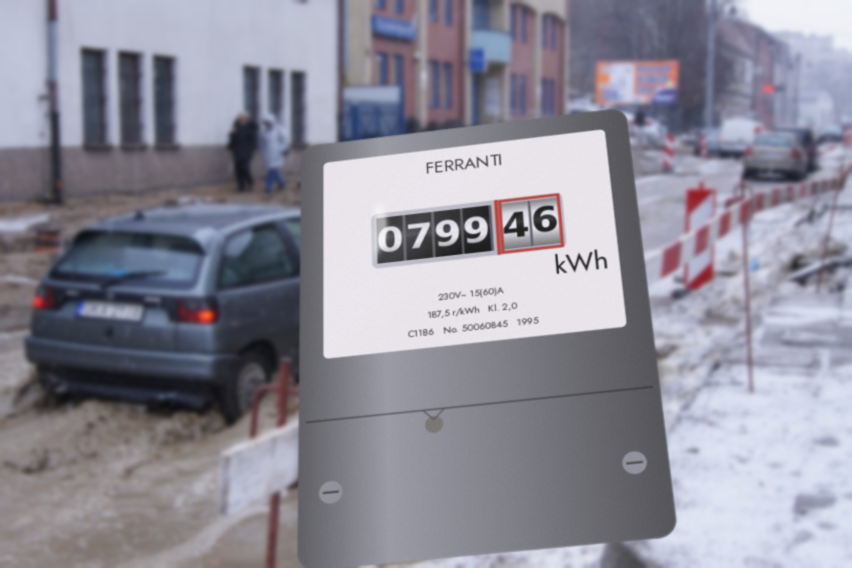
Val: 799.46 kWh
